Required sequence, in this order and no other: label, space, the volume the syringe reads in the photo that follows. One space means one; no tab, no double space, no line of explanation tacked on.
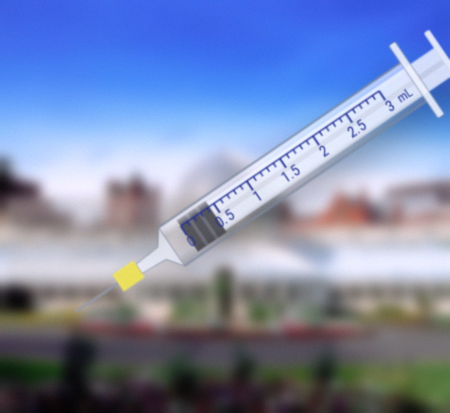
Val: 0 mL
